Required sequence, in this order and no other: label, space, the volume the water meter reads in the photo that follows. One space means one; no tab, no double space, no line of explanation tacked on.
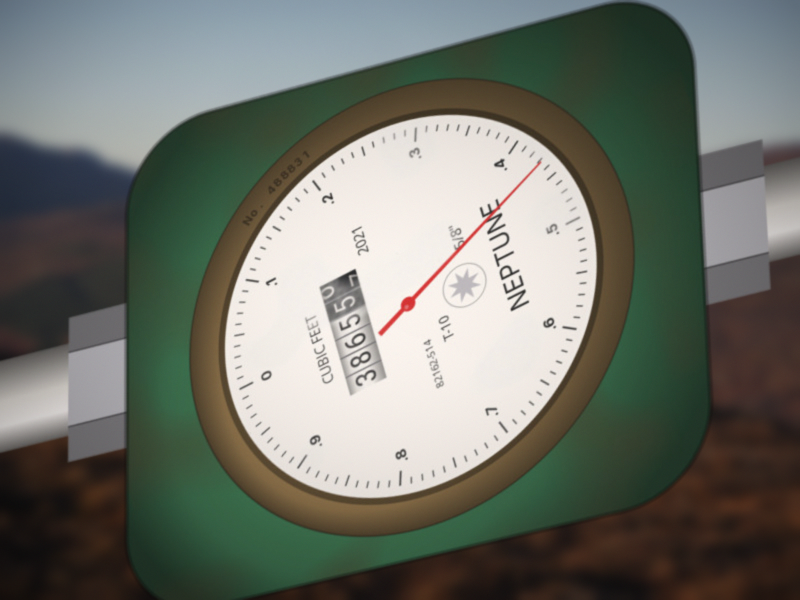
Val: 386556.43 ft³
